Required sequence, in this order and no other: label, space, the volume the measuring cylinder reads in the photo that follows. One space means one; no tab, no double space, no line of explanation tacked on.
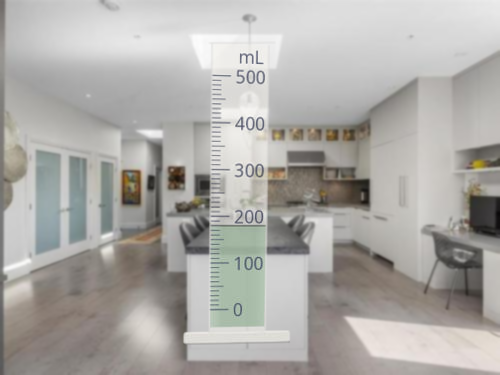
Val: 180 mL
